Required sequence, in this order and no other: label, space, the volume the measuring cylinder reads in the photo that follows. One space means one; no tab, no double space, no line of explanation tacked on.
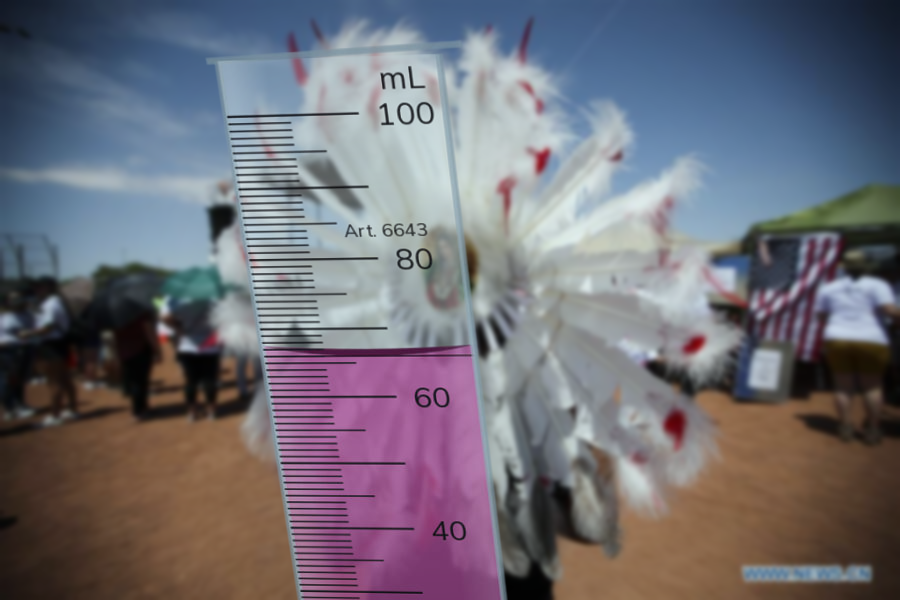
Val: 66 mL
